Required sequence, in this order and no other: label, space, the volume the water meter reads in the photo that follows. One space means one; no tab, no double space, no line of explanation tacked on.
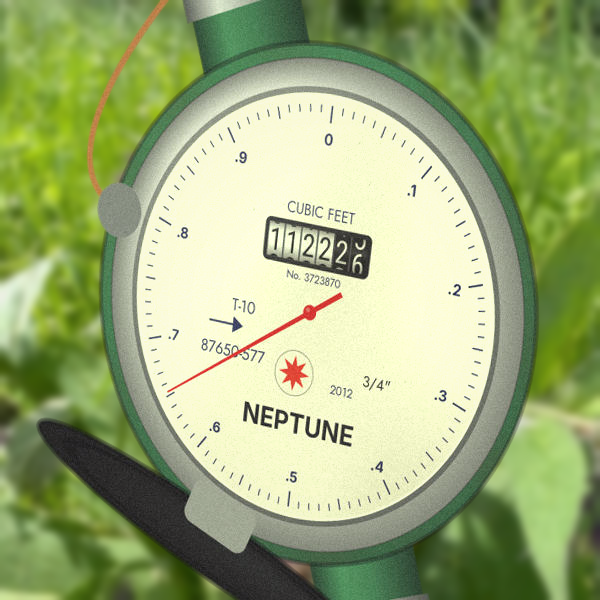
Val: 112225.65 ft³
